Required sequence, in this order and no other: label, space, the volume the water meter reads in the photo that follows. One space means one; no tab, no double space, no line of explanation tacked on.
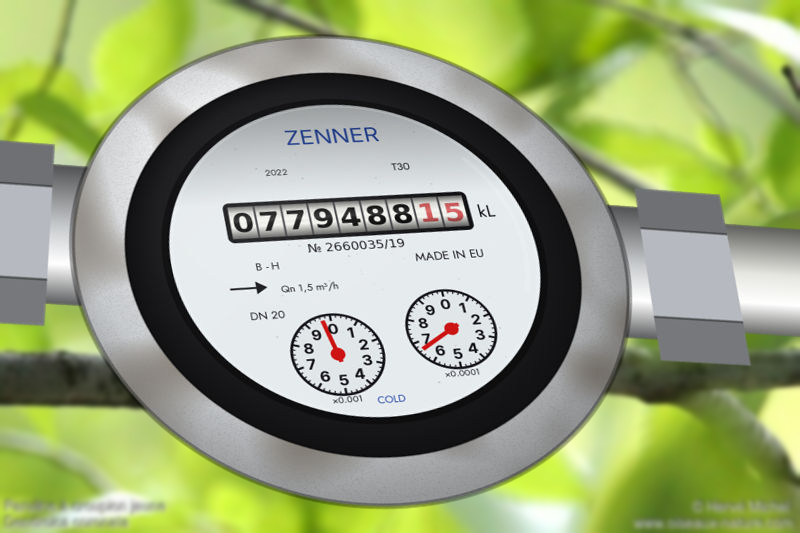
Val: 779488.1496 kL
